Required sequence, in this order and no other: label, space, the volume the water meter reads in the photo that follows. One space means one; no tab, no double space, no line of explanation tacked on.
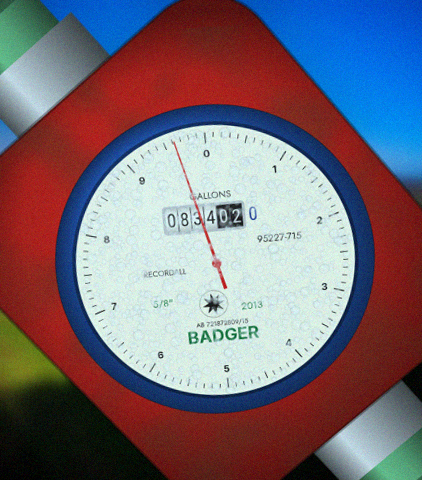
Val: 834019.6 gal
